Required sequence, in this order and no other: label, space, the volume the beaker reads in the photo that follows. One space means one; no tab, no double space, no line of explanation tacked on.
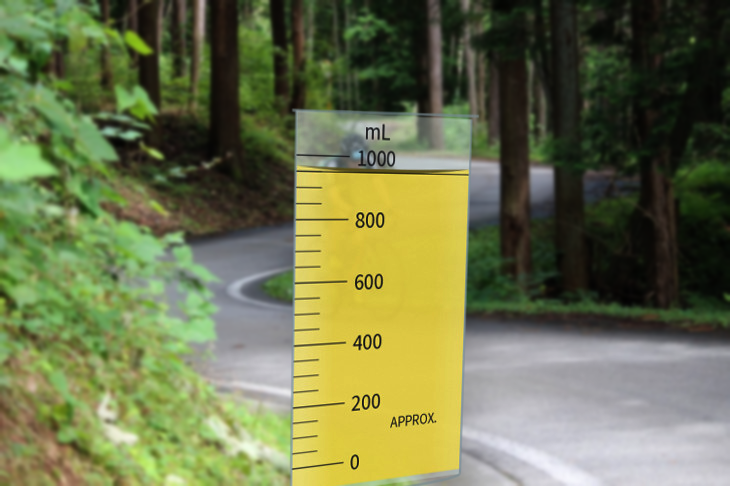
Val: 950 mL
